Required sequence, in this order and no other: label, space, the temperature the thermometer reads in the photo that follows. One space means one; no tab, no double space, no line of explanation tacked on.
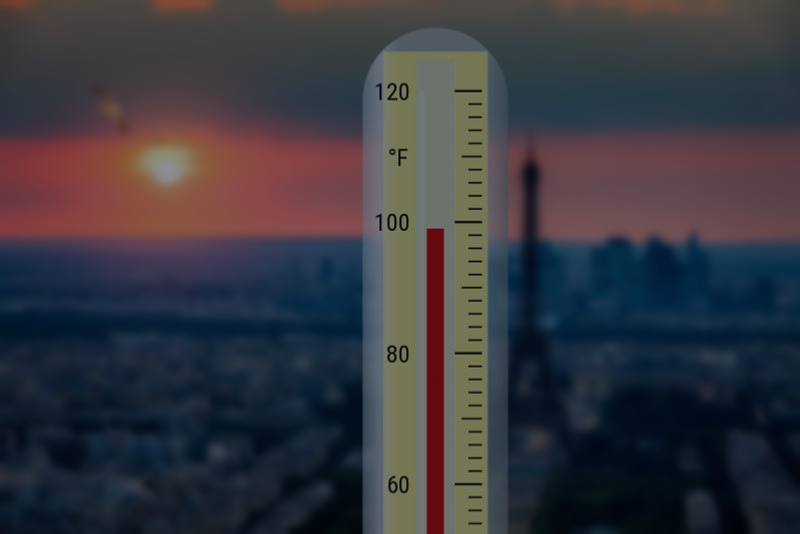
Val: 99 °F
